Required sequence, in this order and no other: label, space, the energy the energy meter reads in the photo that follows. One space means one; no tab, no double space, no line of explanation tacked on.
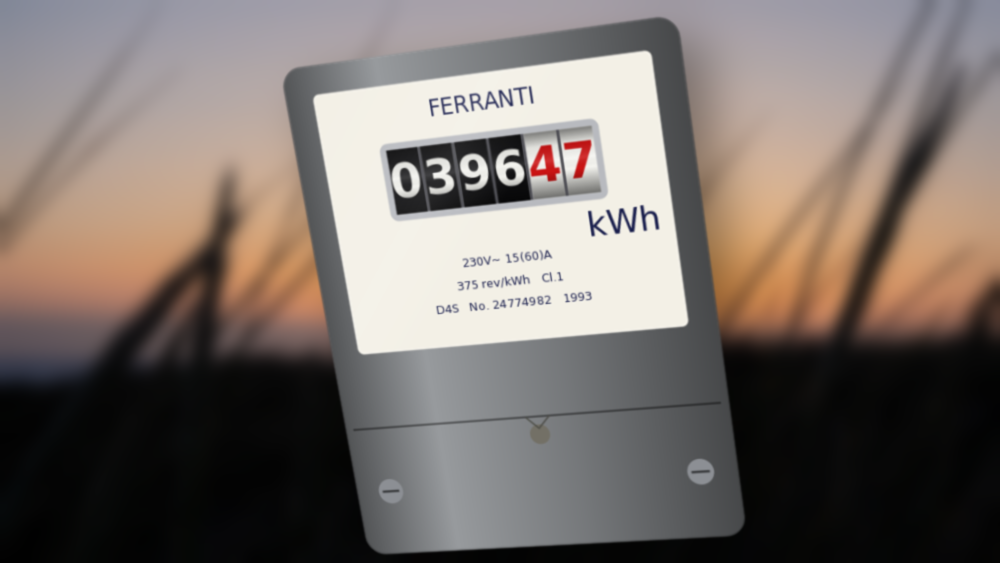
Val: 396.47 kWh
